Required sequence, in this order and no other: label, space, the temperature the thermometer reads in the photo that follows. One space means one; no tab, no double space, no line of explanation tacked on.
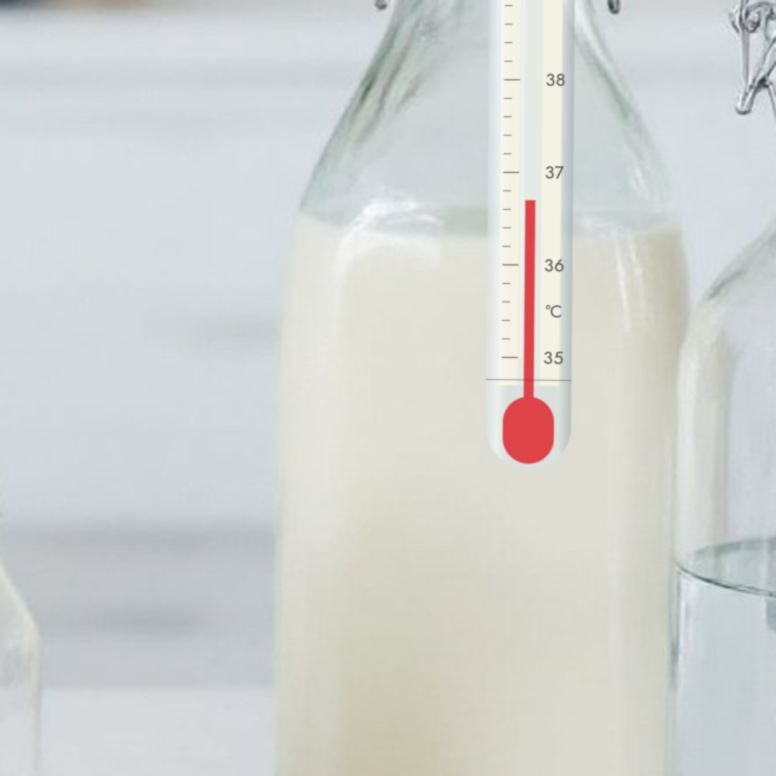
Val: 36.7 °C
